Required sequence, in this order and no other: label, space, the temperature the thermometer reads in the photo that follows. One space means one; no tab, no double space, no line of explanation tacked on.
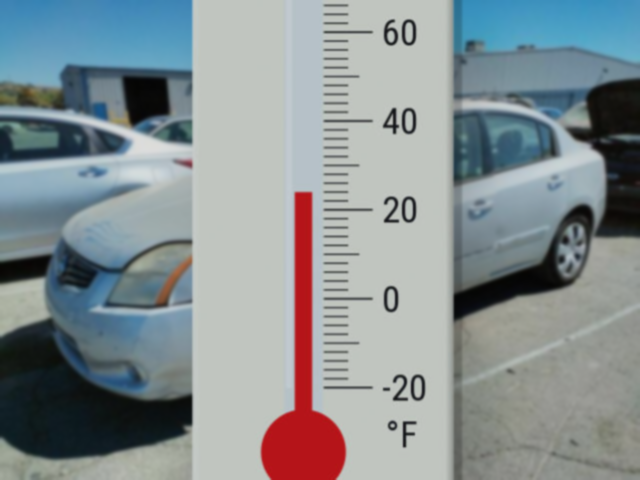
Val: 24 °F
